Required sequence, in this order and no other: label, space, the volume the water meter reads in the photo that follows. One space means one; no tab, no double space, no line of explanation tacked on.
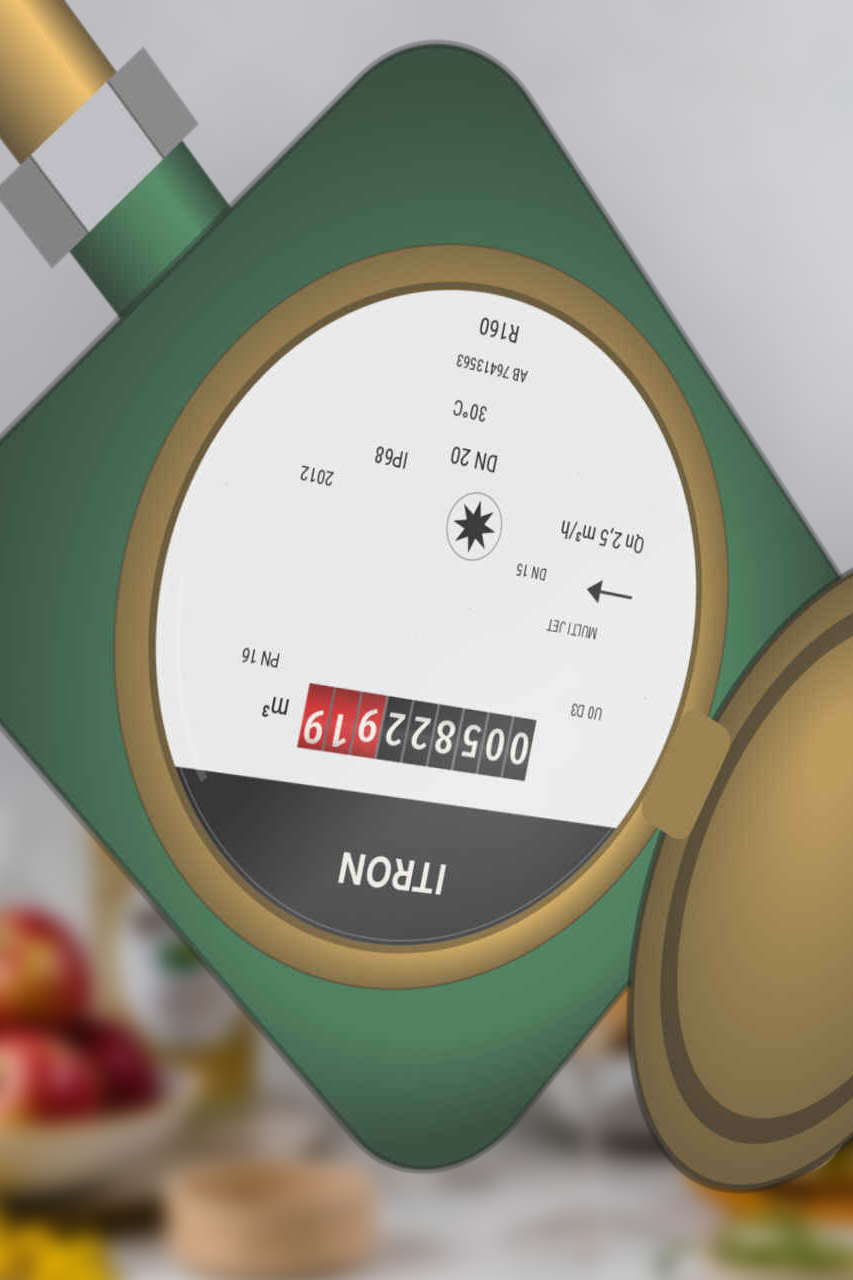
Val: 5822.919 m³
